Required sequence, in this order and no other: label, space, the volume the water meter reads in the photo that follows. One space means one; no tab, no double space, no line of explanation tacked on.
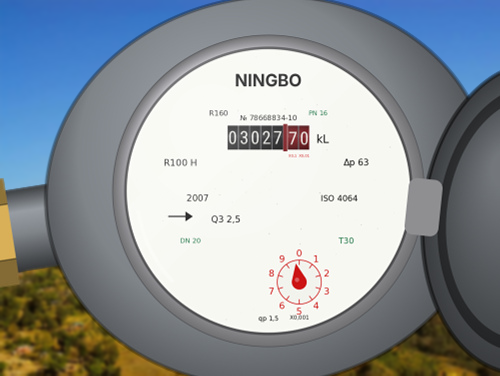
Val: 3027.699 kL
